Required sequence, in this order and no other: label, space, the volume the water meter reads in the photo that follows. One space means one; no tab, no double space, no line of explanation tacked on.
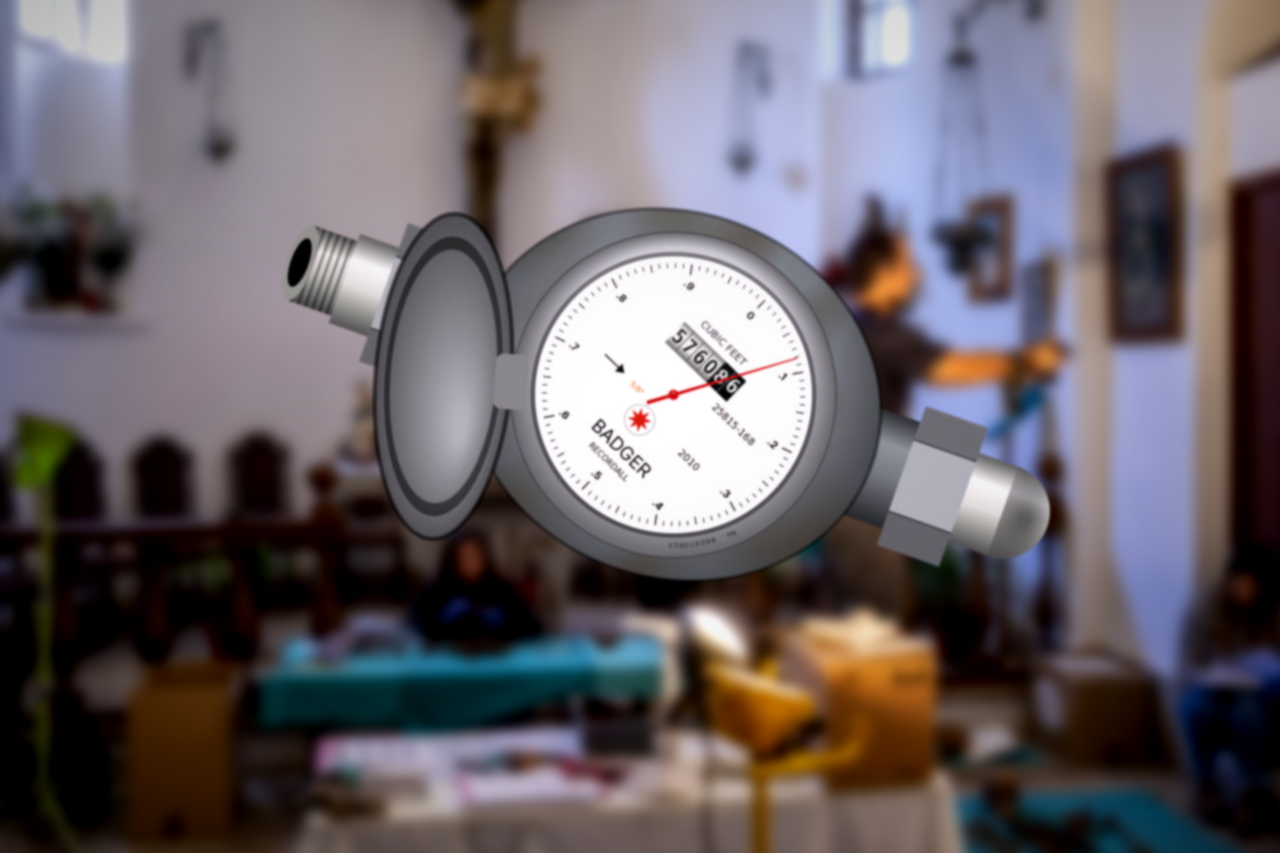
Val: 576086.08 ft³
